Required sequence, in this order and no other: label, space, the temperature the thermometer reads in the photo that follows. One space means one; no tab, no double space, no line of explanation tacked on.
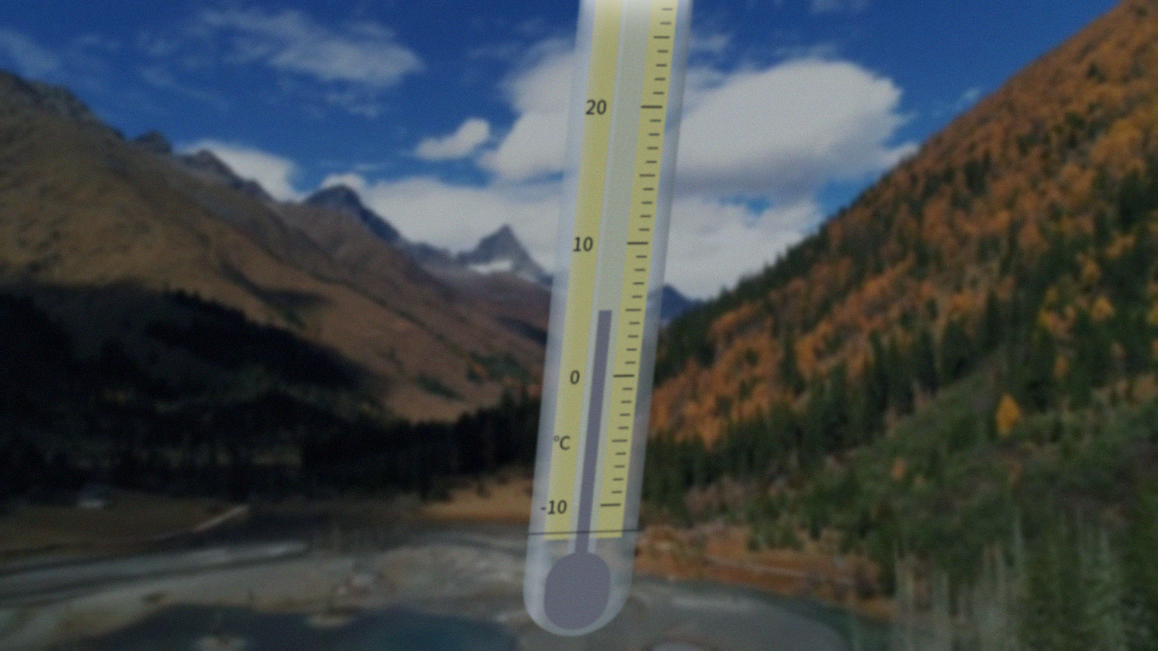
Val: 5 °C
